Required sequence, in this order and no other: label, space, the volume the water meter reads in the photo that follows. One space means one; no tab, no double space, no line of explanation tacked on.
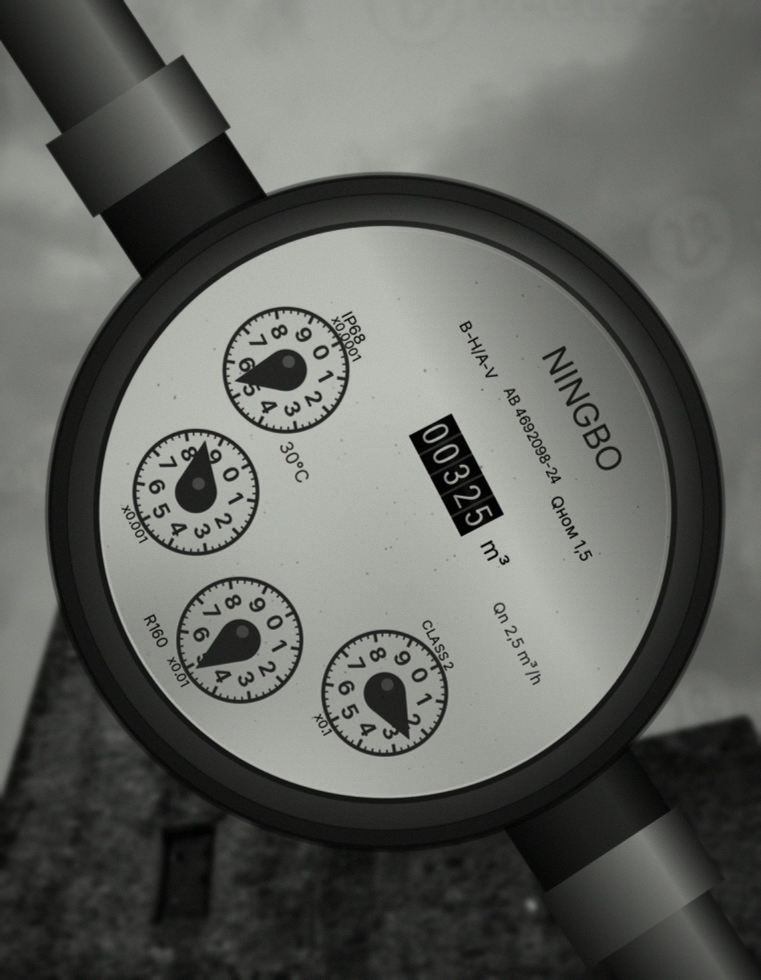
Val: 325.2485 m³
